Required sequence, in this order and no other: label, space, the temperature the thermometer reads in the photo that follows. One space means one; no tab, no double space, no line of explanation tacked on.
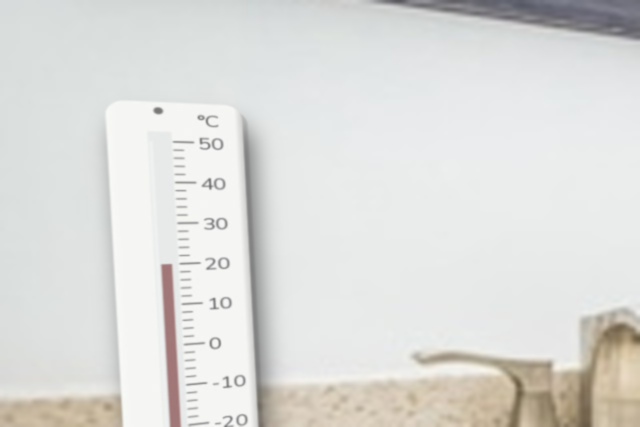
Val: 20 °C
